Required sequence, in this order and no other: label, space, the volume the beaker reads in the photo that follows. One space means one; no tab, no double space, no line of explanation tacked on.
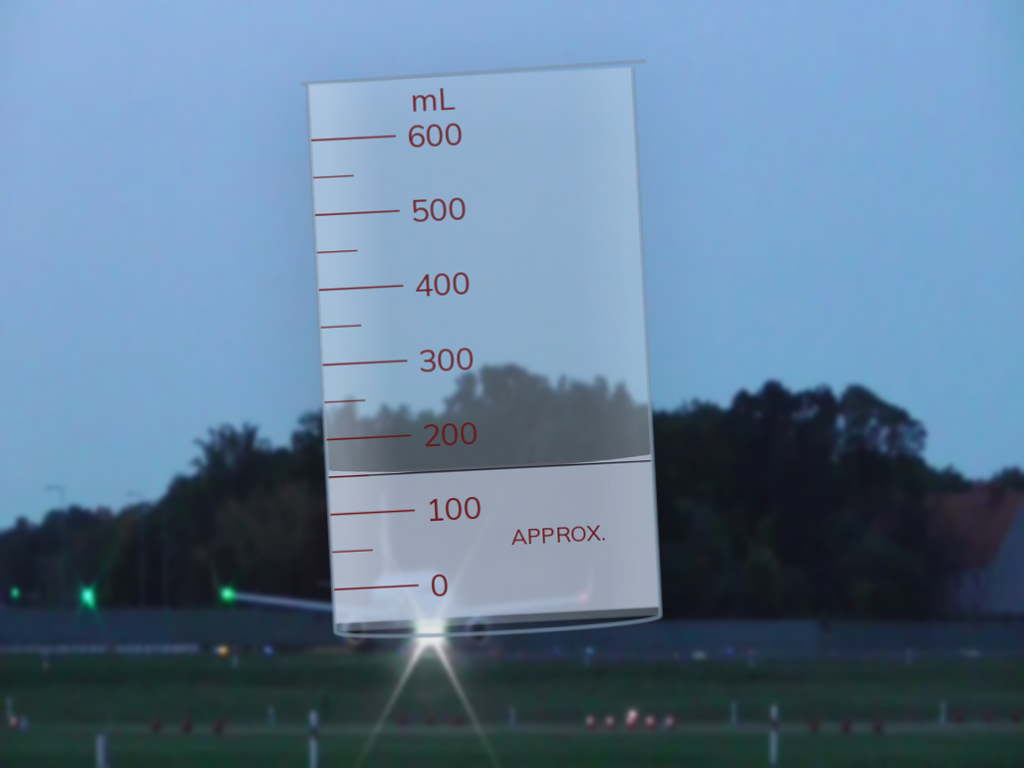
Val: 150 mL
